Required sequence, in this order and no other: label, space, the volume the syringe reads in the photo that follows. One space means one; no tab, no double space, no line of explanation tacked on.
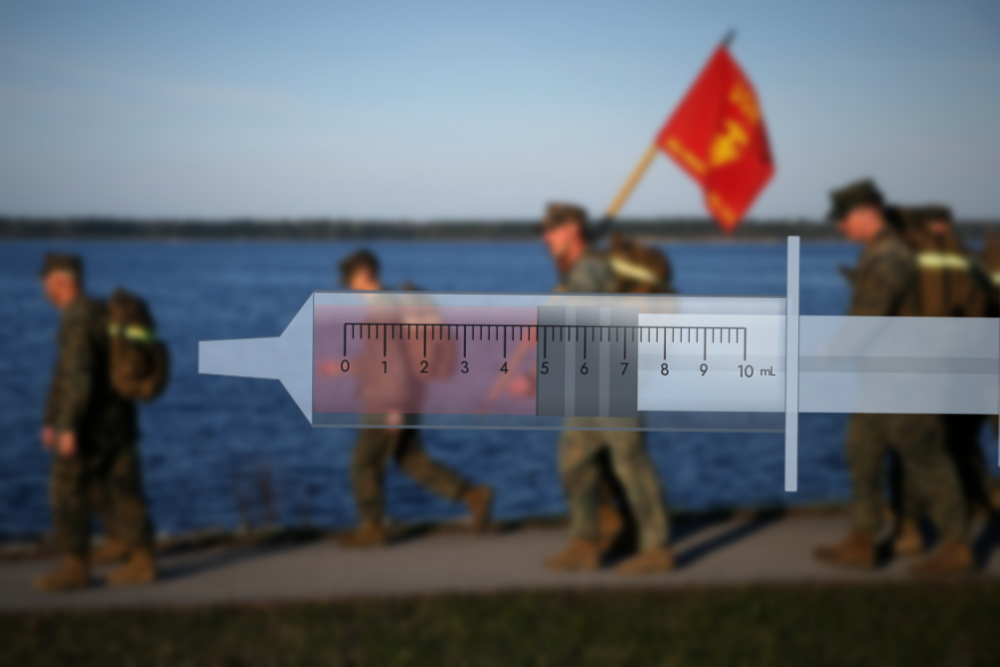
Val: 4.8 mL
